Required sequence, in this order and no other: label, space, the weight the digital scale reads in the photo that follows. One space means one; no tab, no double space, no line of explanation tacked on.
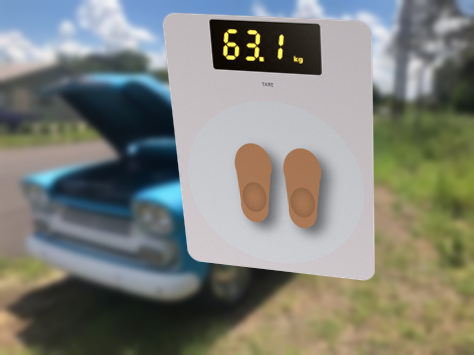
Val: 63.1 kg
